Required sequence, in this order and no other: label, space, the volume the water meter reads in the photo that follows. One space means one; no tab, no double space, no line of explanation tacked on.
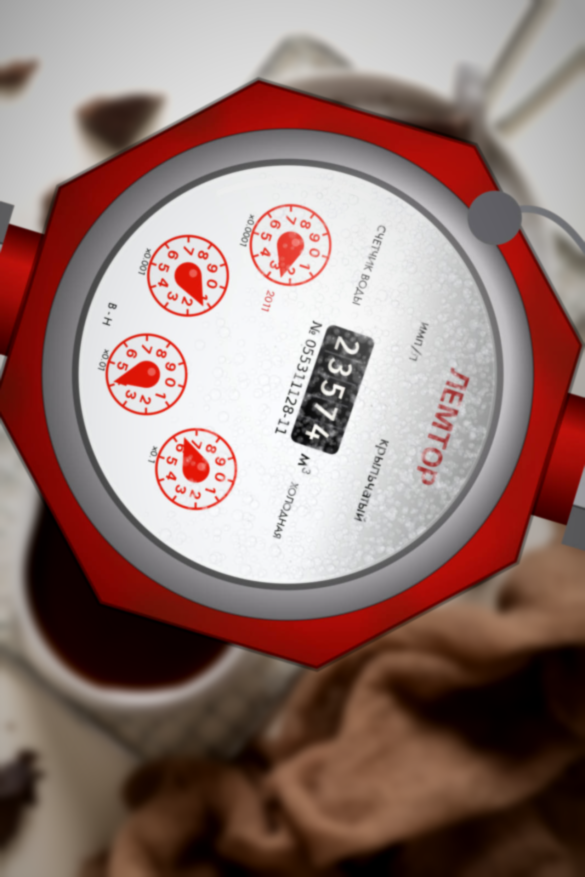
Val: 23574.6412 m³
